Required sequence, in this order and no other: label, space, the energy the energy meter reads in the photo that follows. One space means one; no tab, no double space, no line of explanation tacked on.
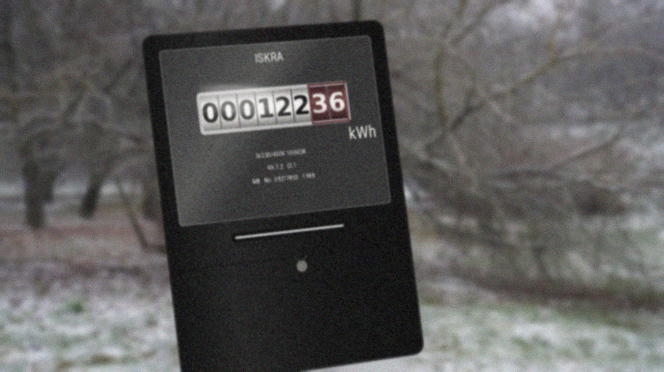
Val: 122.36 kWh
